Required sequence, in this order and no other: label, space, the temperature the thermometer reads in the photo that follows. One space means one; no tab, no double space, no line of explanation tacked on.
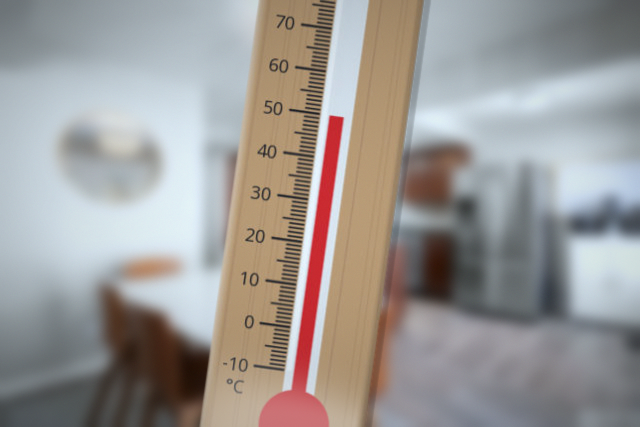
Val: 50 °C
